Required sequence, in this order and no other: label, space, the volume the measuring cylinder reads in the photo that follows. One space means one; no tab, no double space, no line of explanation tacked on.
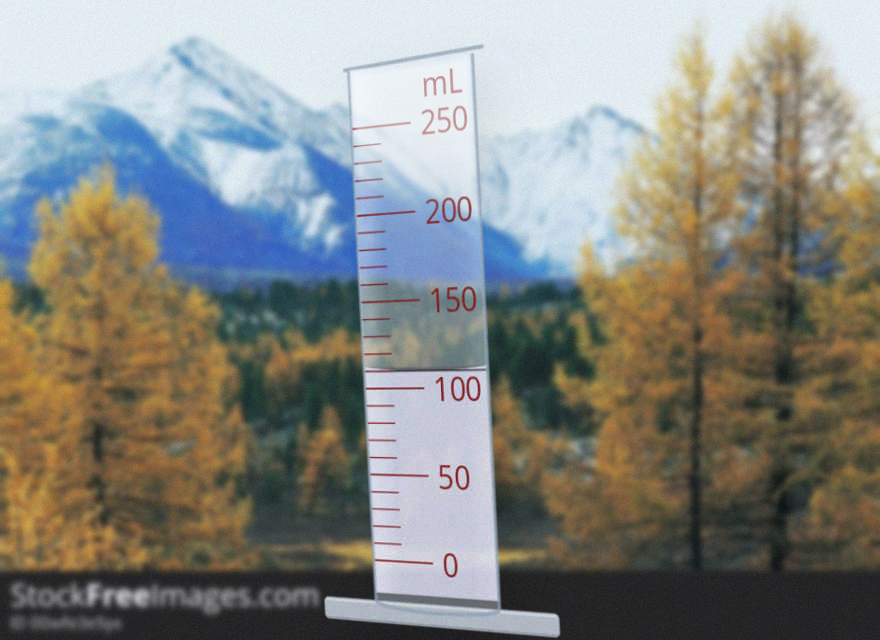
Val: 110 mL
